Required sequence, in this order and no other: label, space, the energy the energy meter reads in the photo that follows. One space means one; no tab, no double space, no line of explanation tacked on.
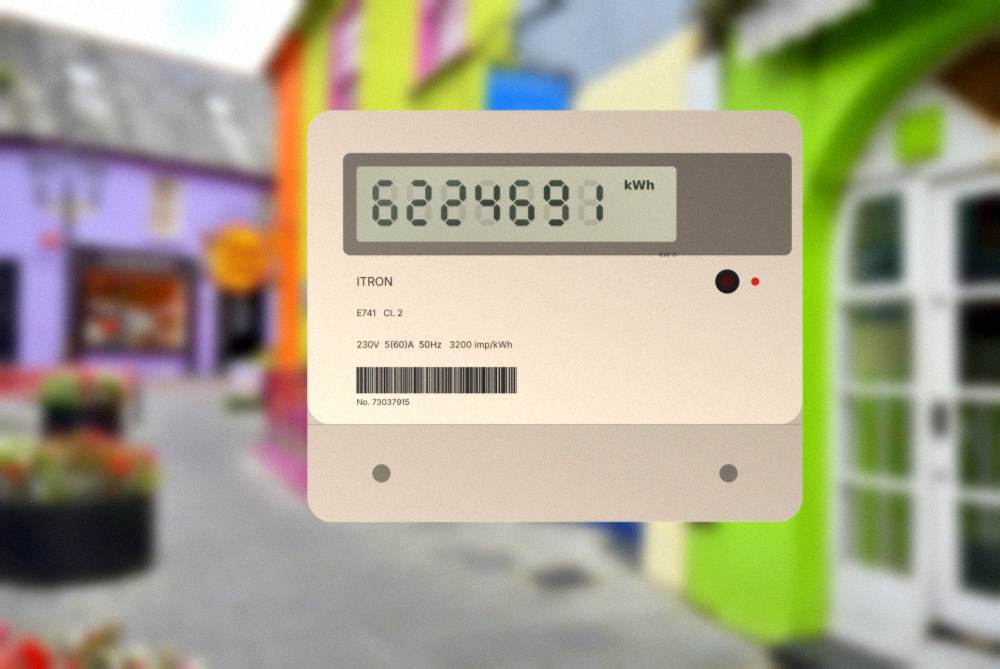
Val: 6224691 kWh
